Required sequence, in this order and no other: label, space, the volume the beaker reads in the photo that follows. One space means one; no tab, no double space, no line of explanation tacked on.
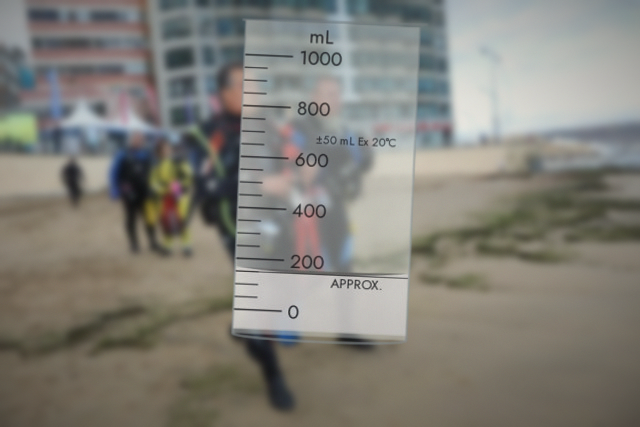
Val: 150 mL
